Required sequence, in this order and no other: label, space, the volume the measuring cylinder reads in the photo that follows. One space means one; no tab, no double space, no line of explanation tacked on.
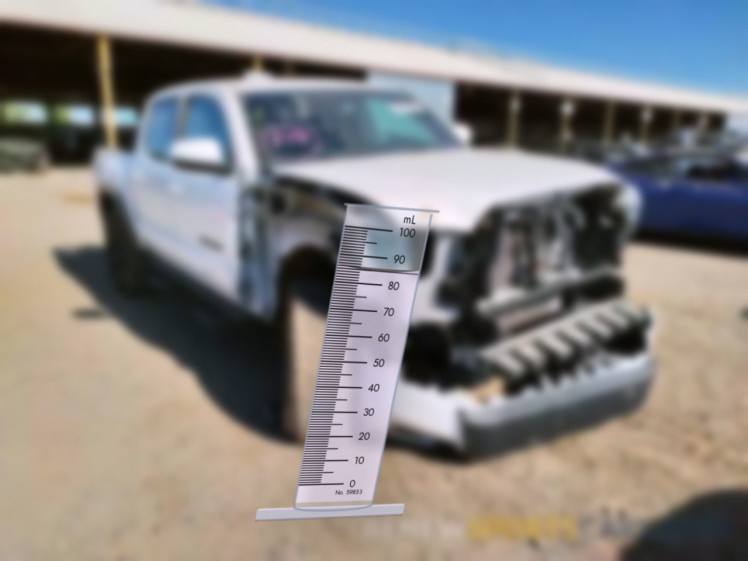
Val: 85 mL
